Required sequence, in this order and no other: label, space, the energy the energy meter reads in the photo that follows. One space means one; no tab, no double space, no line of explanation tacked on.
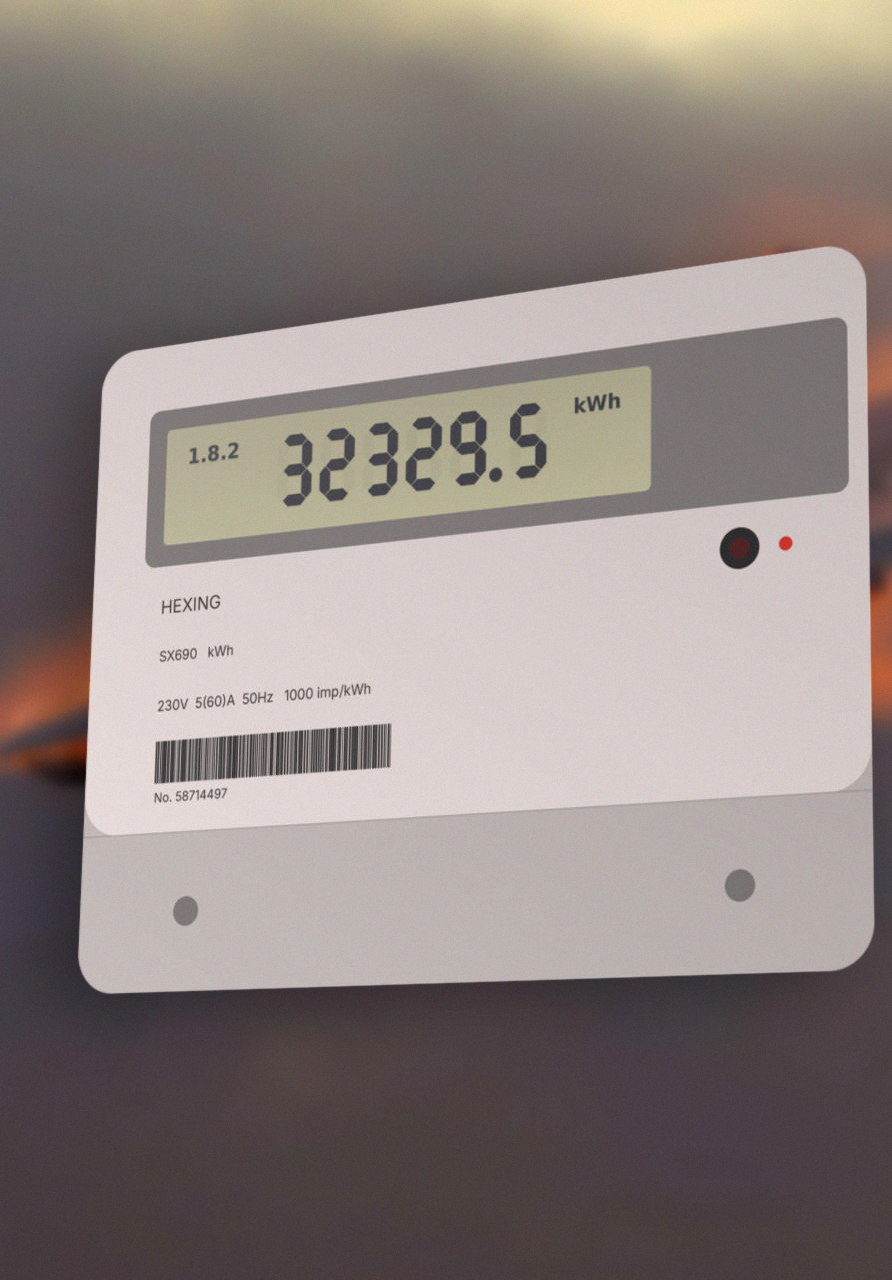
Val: 32329.5 kWh
